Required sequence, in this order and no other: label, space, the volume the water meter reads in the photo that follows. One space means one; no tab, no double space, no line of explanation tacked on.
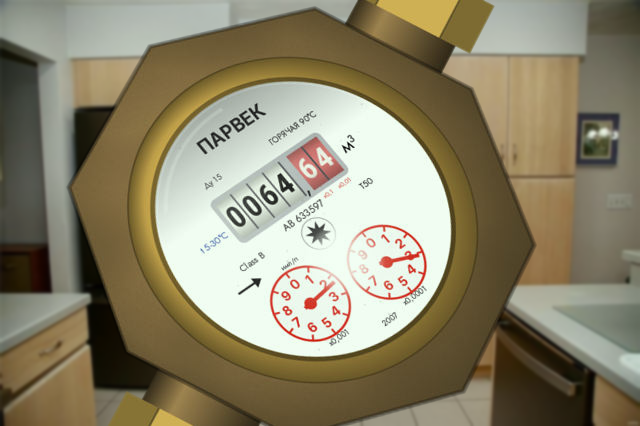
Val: 64.6423 m³
